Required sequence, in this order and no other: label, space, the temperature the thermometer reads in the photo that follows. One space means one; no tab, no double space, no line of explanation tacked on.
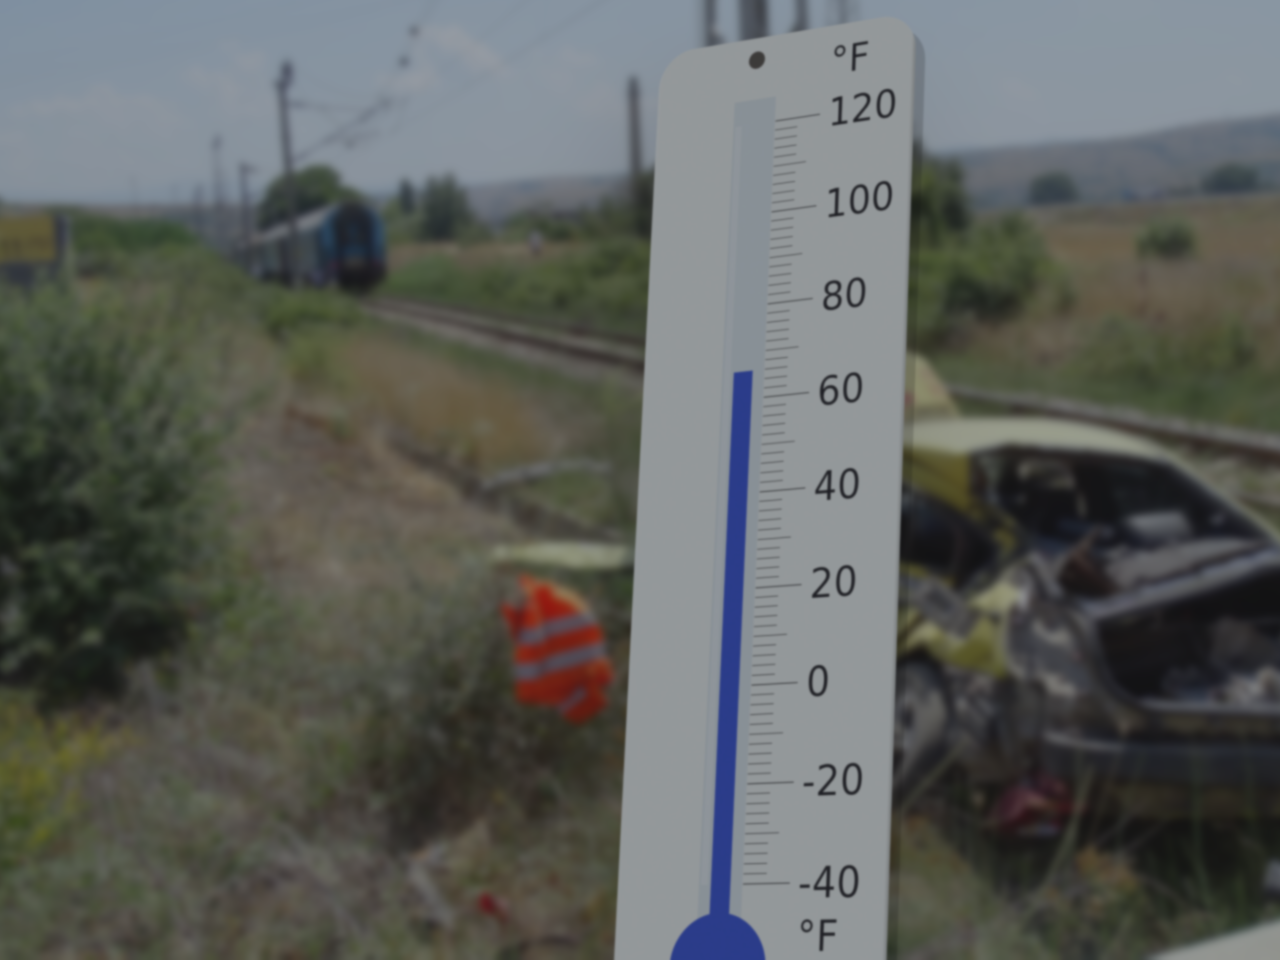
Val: 66 °F
